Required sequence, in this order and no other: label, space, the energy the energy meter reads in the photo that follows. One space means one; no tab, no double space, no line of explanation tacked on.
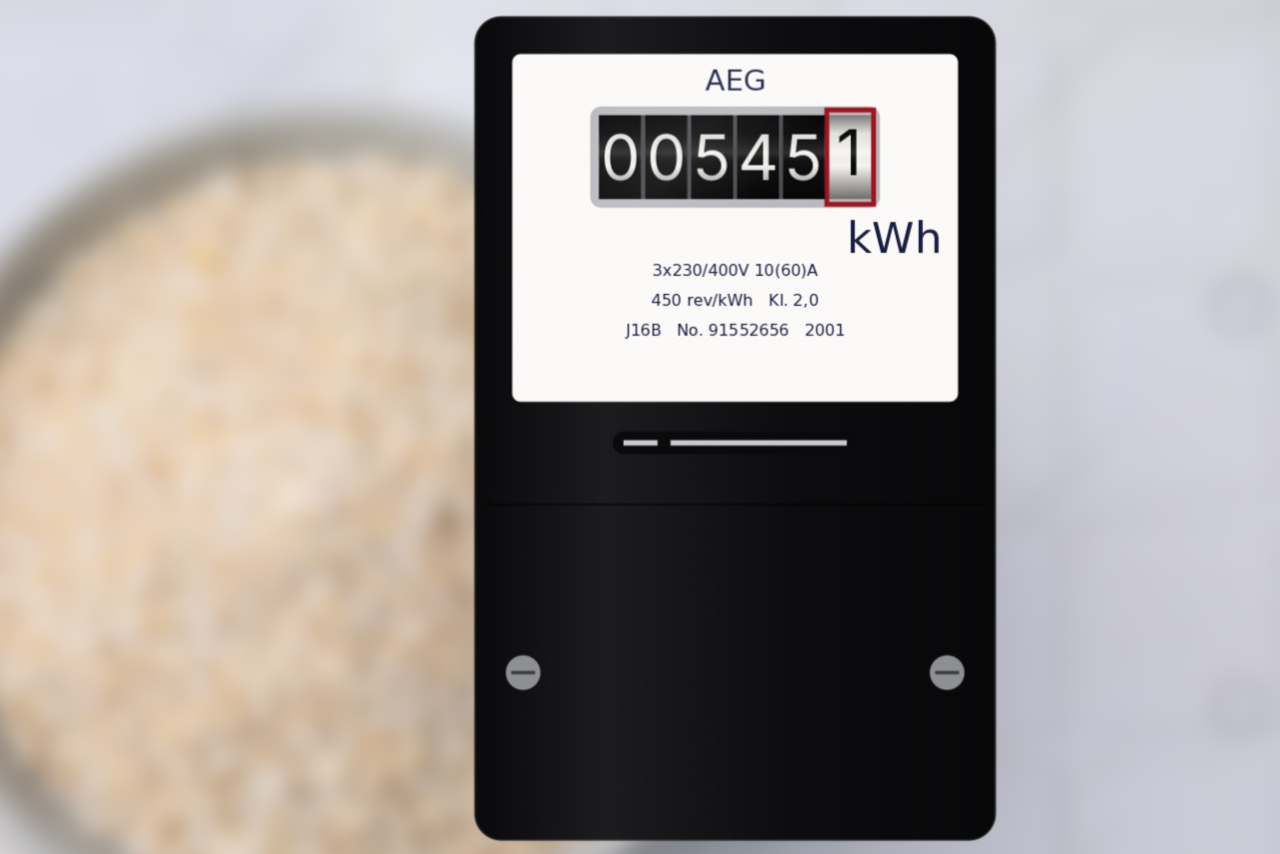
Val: 545.1 kWh
